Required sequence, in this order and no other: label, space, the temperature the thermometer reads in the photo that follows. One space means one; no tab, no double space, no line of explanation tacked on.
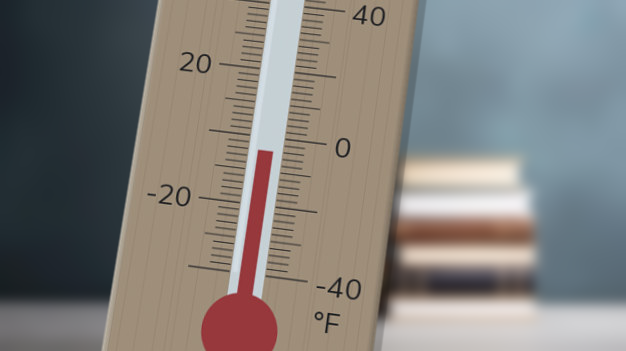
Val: -4 °F
